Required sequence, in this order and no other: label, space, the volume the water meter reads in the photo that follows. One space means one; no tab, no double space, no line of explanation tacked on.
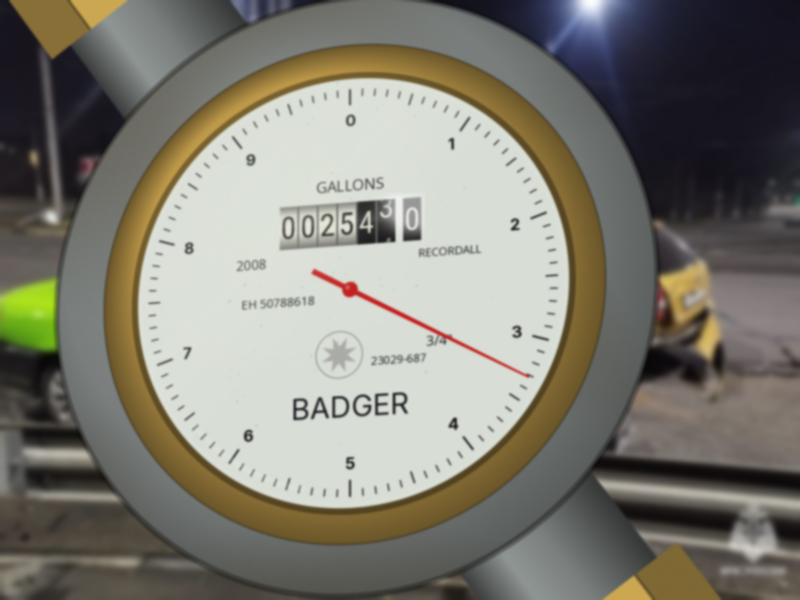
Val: 25433.3 gal
